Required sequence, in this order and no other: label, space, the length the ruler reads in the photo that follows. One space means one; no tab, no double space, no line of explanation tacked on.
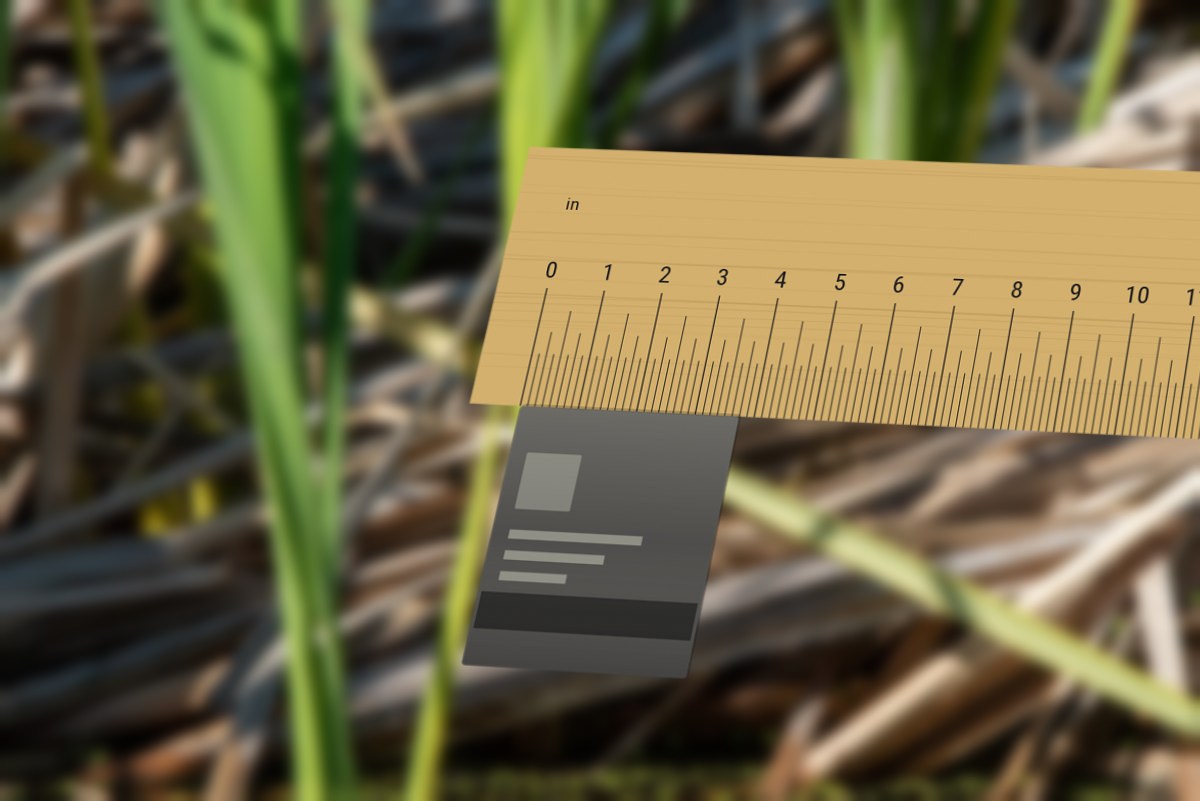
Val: 3.75 in
